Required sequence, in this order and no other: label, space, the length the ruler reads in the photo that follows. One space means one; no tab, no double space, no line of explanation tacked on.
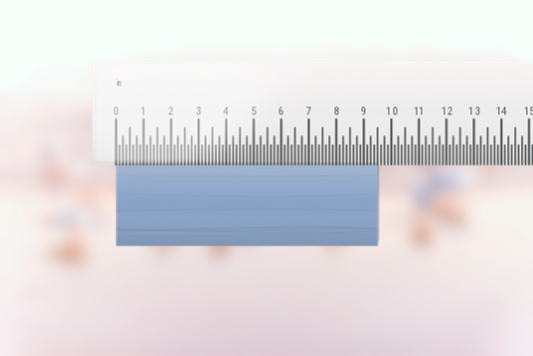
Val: 9.5 in
